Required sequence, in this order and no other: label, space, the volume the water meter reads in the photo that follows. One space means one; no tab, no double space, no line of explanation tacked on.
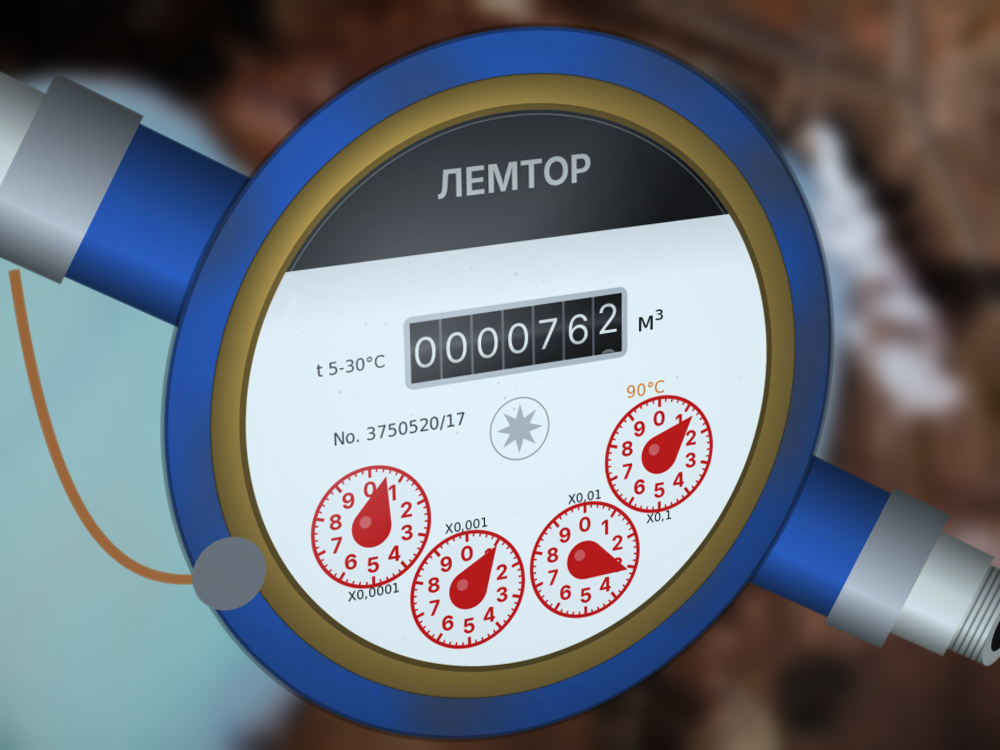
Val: 762.1310 m³
